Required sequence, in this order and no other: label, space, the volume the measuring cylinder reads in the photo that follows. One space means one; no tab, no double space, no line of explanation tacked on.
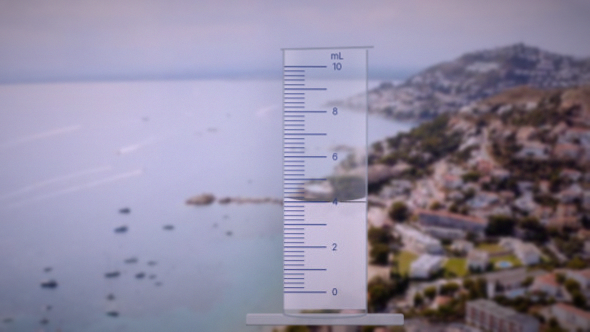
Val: 4 mL
